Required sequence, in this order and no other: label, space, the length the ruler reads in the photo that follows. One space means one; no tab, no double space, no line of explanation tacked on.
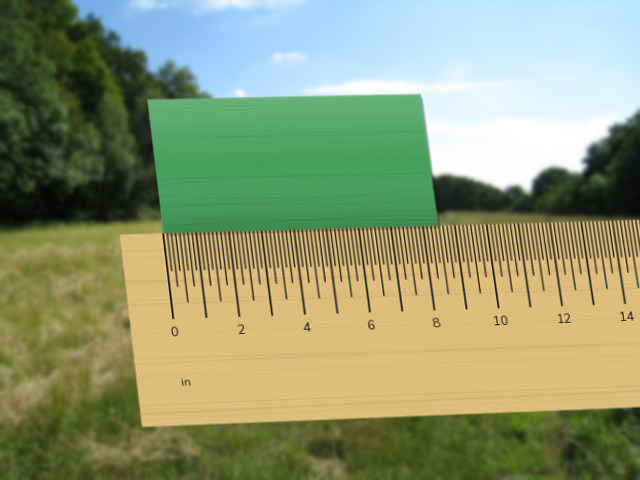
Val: 8.5 in
